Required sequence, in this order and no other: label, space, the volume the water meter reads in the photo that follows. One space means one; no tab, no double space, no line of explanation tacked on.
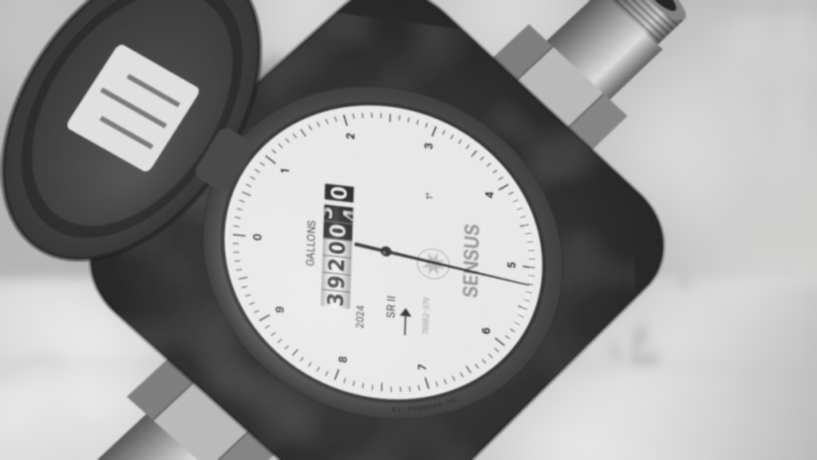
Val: 3920035.2 gal
